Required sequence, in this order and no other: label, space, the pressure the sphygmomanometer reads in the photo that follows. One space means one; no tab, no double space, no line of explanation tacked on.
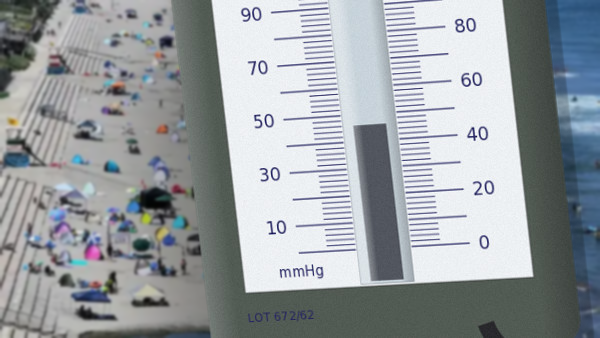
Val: 46 mmHg
